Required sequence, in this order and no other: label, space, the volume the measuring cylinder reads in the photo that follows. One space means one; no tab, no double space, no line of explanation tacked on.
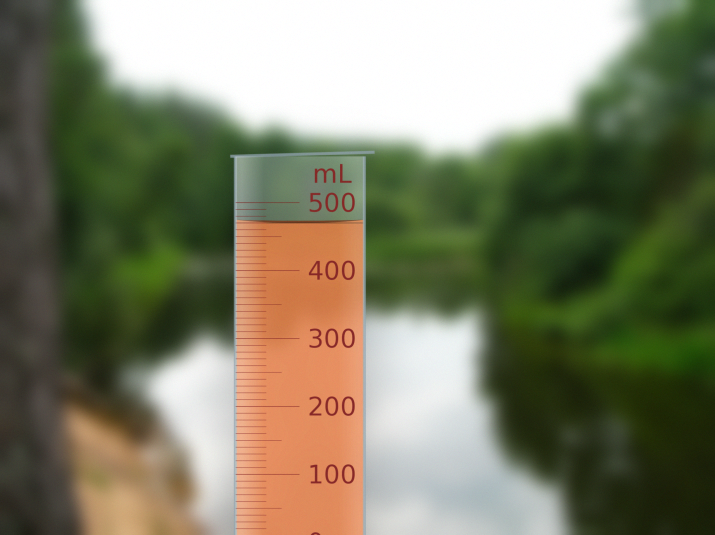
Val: 470 mL
